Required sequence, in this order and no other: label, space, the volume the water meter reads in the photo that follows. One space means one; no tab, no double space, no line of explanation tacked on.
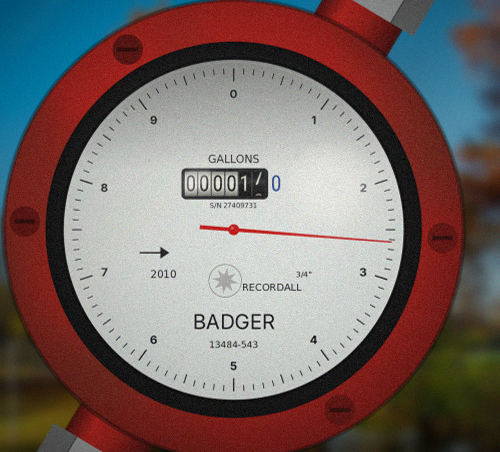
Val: 172.6 gal
